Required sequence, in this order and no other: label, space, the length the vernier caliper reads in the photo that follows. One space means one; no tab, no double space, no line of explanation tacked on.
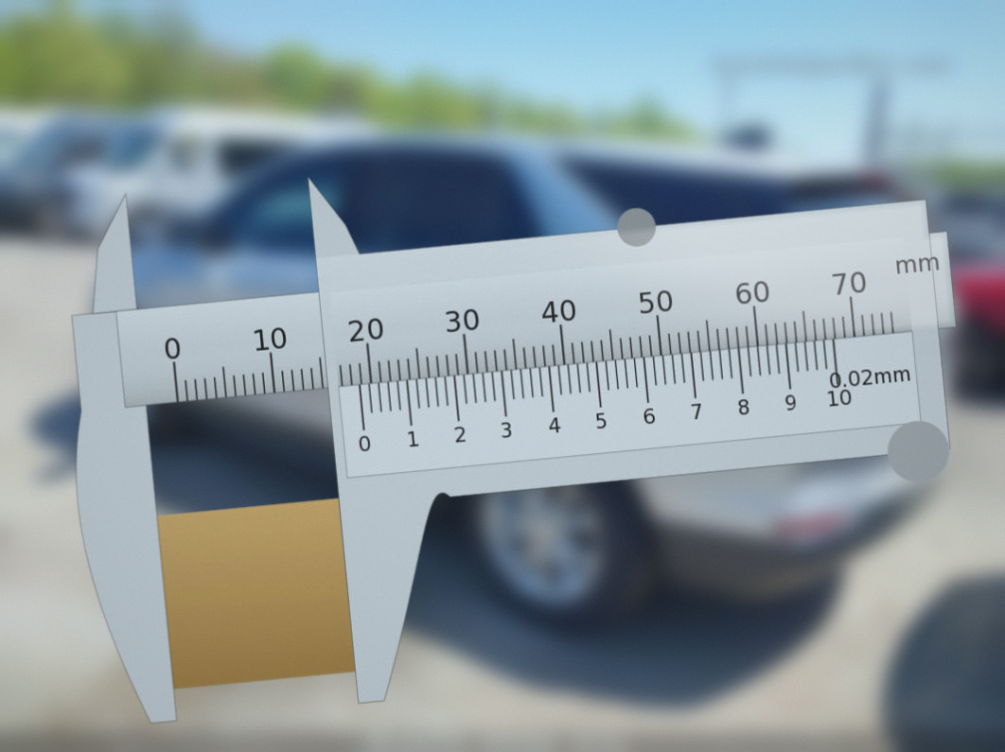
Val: 18.8 mm
